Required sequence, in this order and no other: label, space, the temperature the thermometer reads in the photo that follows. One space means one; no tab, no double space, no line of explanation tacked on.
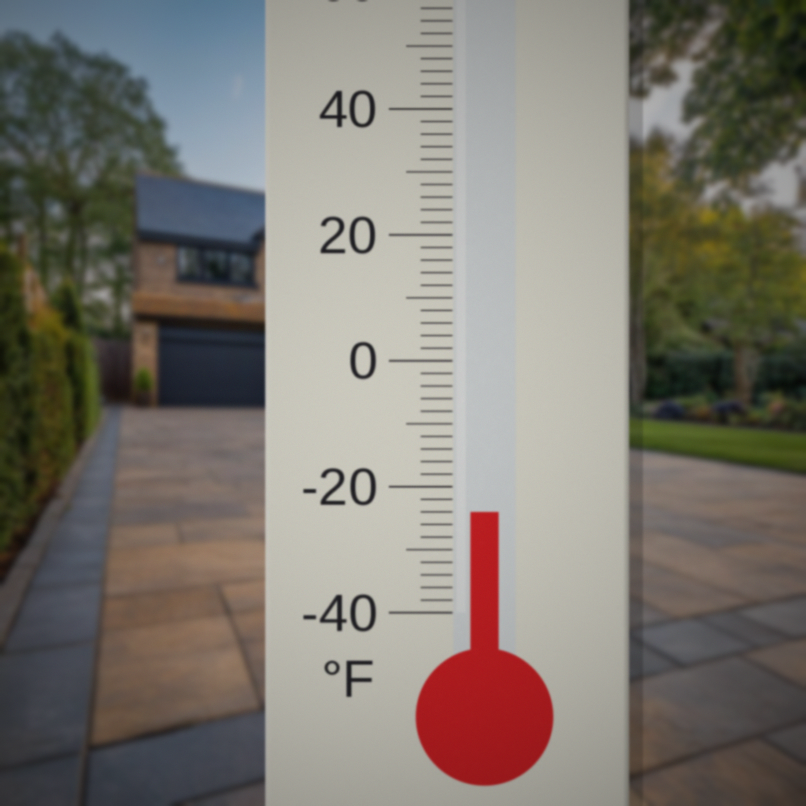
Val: -24 °F
